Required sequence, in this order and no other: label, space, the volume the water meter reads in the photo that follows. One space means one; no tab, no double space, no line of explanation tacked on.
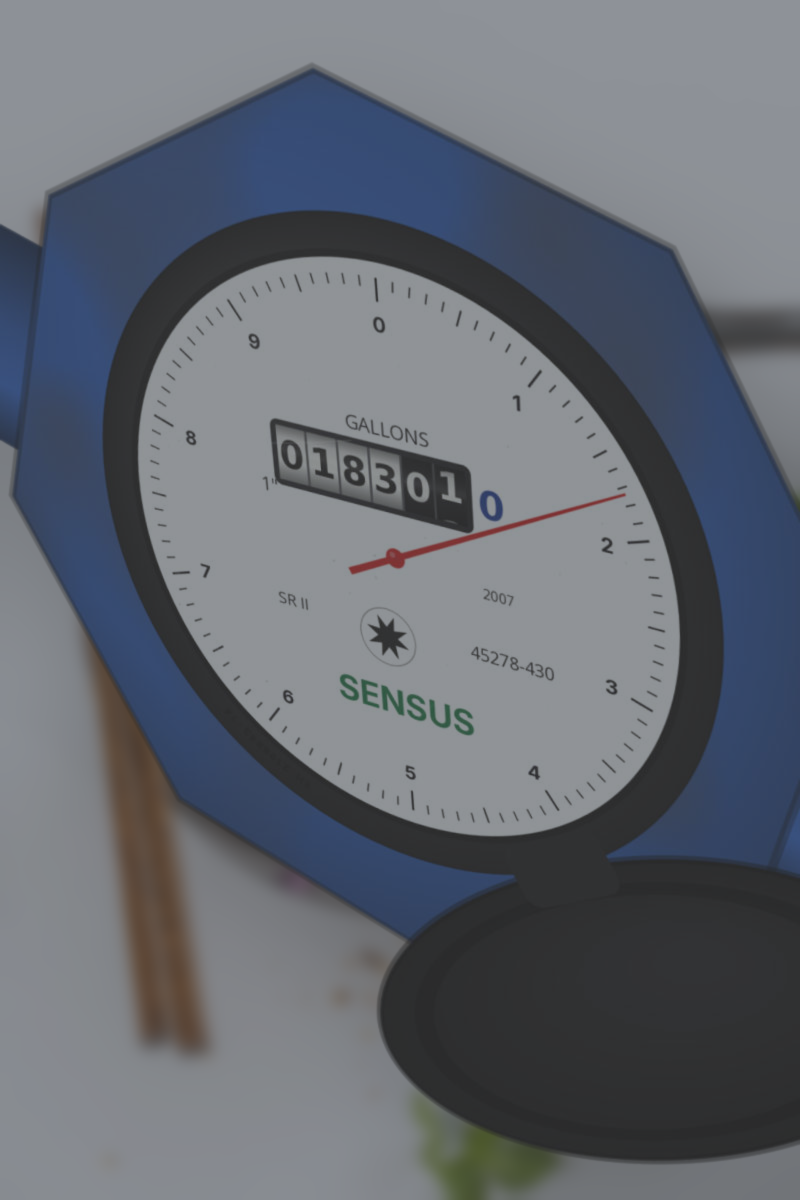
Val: 183011.7 gal
